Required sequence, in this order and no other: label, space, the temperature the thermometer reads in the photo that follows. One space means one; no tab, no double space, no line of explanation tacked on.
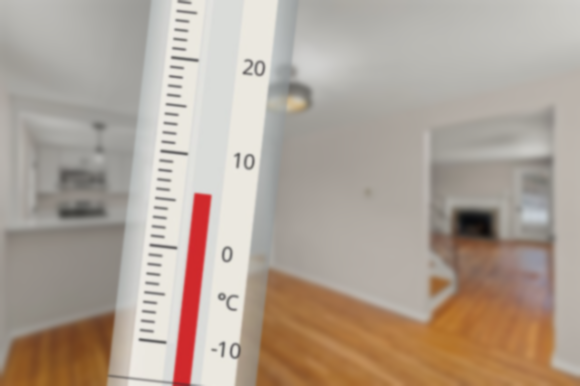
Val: 6 °C
